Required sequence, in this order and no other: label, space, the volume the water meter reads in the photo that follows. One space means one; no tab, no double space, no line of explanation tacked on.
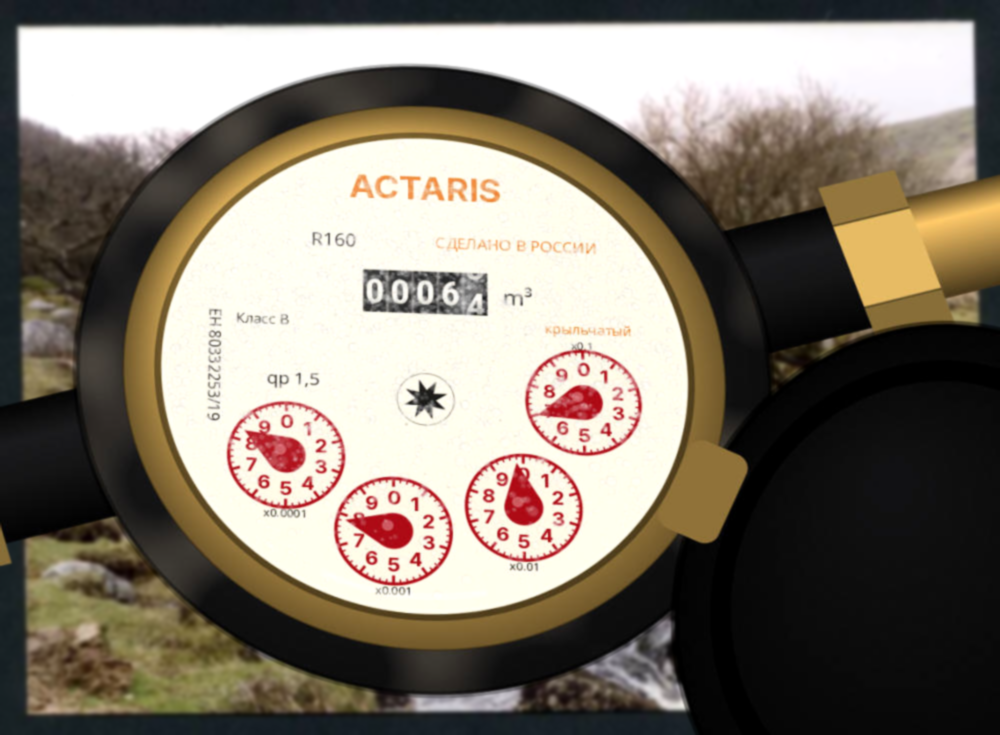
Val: 63.6978 m³
